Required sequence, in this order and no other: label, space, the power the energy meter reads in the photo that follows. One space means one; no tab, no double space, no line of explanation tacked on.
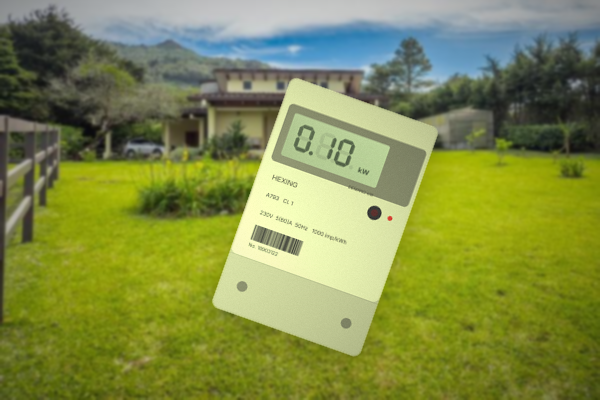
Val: 0.10 kW
